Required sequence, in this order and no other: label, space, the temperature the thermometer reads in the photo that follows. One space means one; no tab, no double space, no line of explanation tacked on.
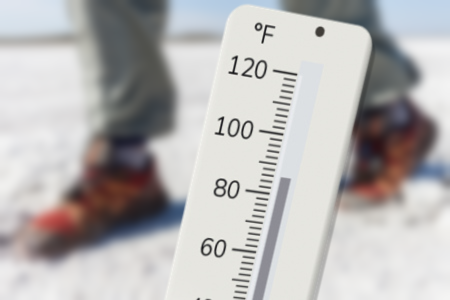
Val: 86 °F
